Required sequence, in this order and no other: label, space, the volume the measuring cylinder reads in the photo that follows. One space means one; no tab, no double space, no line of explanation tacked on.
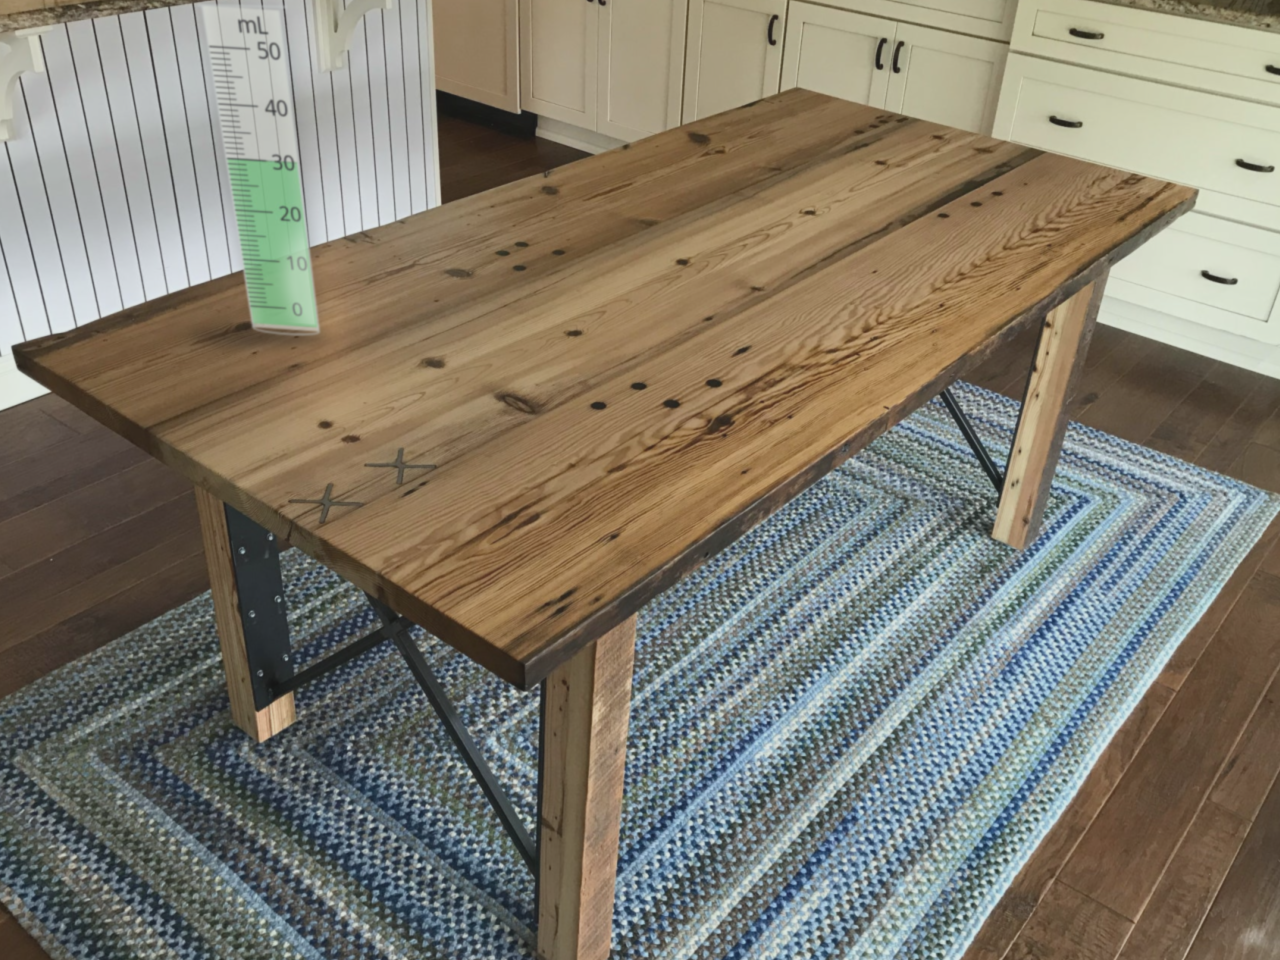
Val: 30 mL
